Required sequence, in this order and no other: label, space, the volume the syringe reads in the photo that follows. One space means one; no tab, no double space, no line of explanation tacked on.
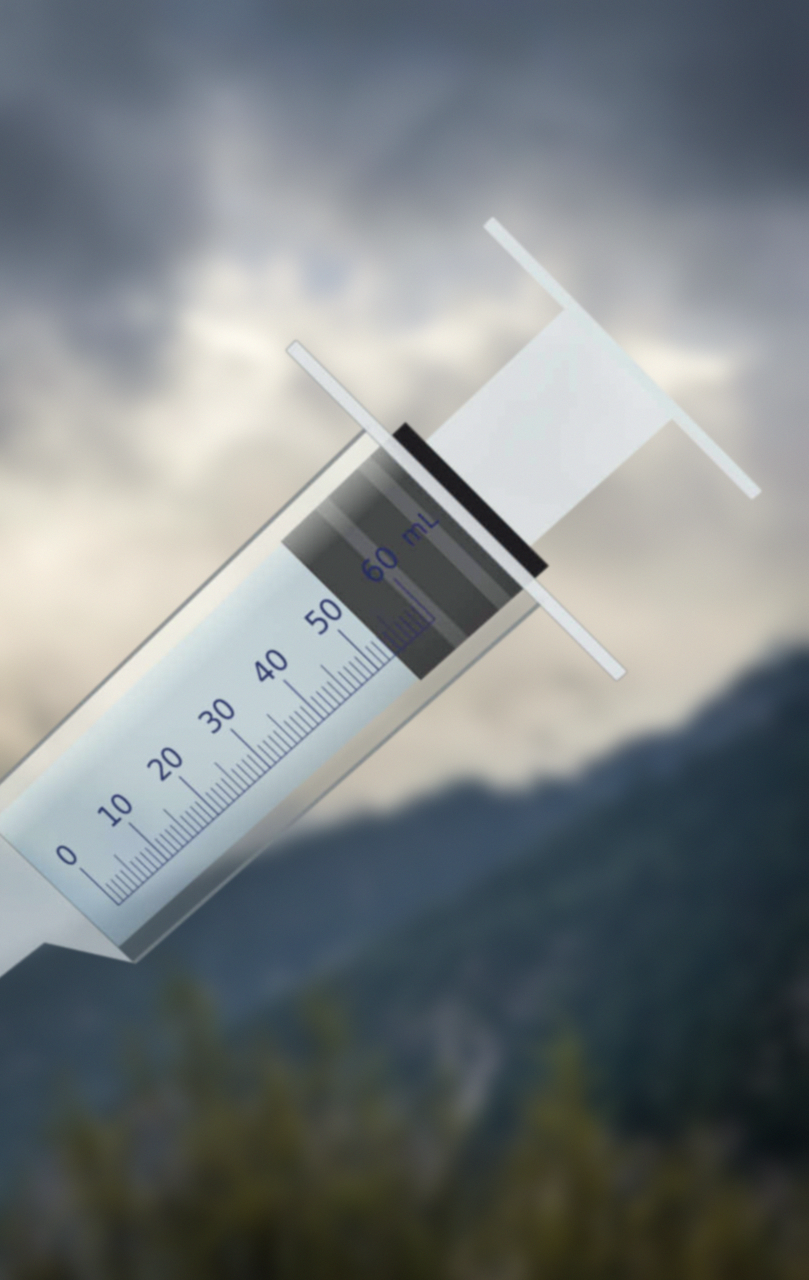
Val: 53 mL
